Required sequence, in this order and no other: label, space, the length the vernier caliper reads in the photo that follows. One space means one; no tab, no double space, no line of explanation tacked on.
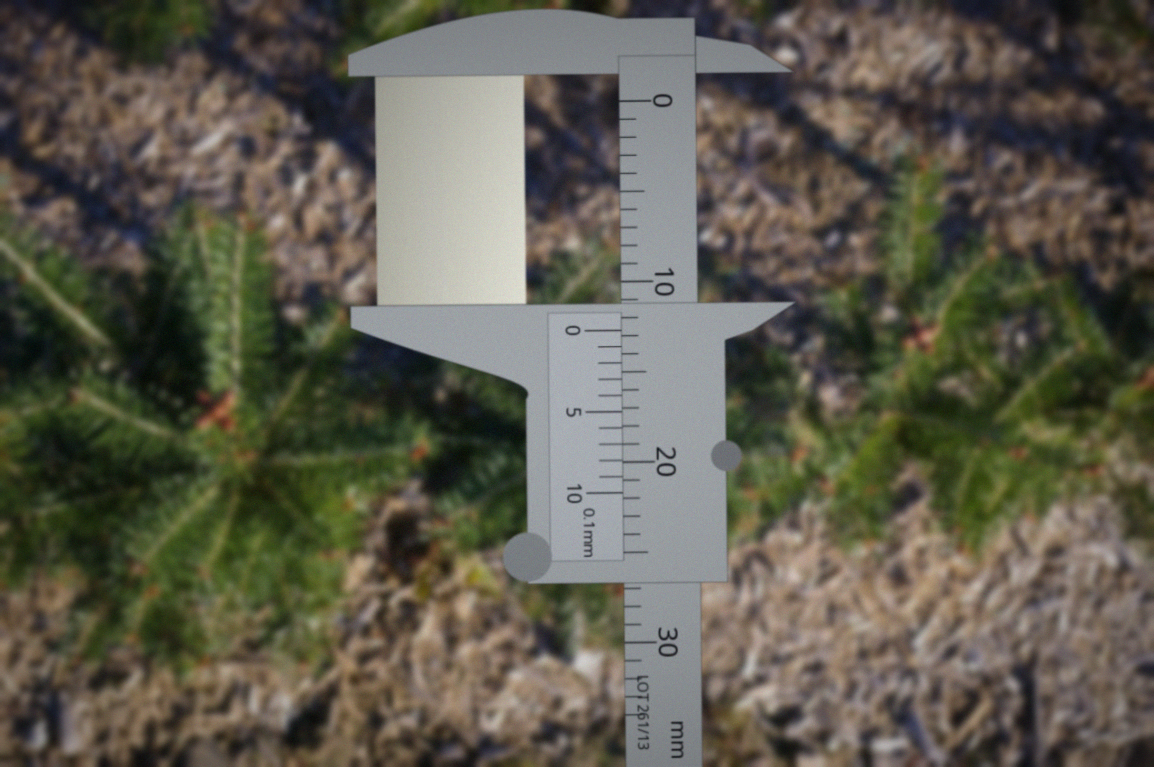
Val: 12.7 mm
